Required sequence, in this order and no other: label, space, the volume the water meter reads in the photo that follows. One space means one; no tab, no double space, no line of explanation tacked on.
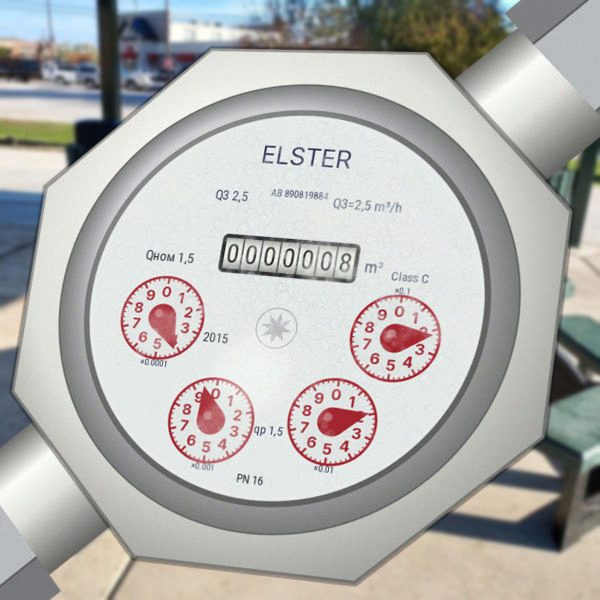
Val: 8.2194 m³
